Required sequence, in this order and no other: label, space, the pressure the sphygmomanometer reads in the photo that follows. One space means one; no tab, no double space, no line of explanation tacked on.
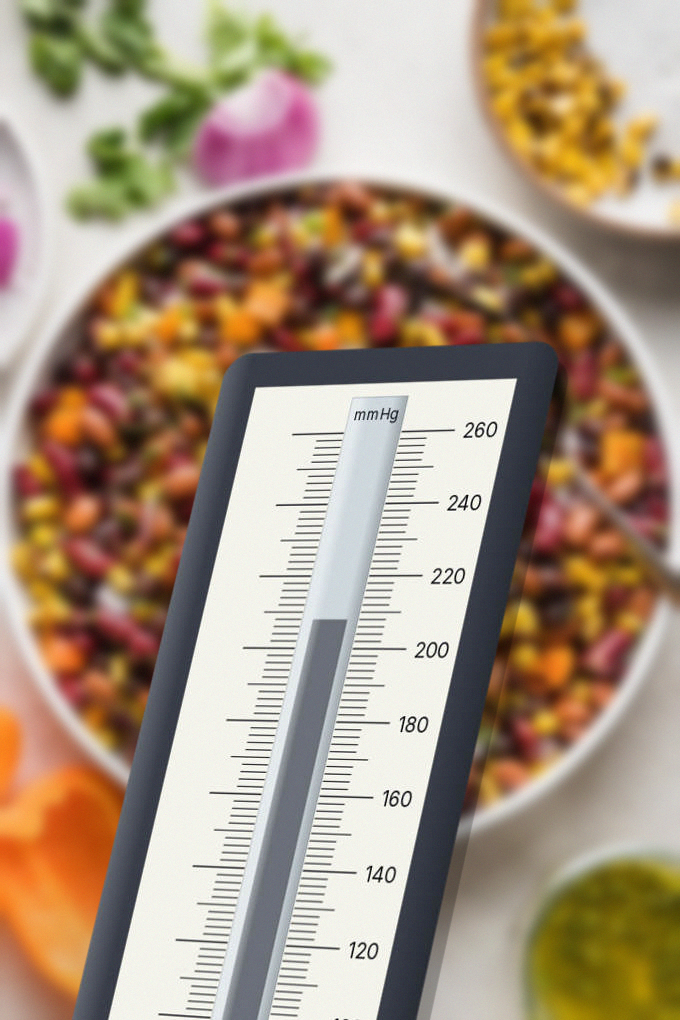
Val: 208 mmHg
